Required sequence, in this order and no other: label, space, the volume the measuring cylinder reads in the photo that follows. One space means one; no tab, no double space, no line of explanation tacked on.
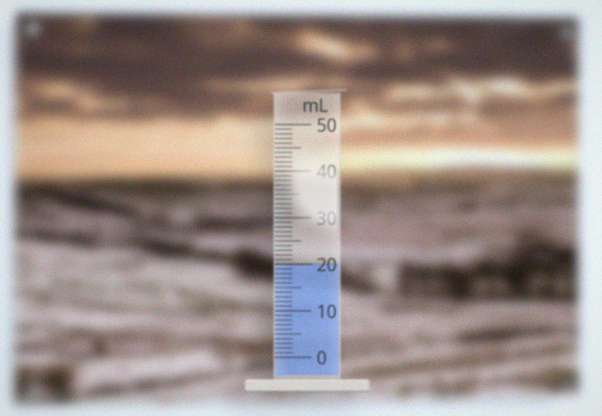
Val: 20 mL
